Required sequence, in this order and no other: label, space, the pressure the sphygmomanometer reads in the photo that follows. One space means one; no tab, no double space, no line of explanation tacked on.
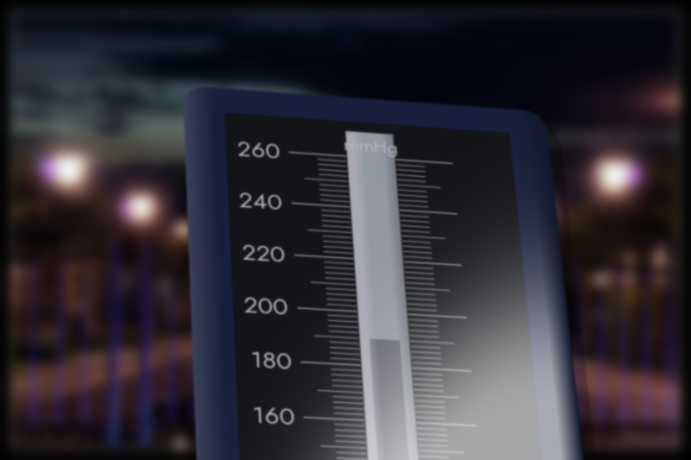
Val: 190 mmHg
